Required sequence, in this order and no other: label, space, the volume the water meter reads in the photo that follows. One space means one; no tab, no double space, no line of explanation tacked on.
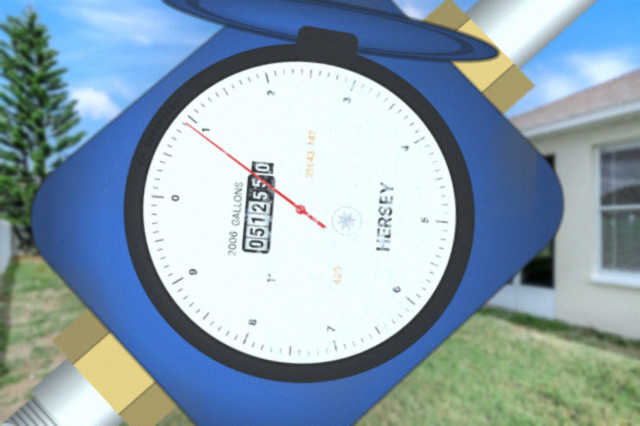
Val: 512550.9 gal
